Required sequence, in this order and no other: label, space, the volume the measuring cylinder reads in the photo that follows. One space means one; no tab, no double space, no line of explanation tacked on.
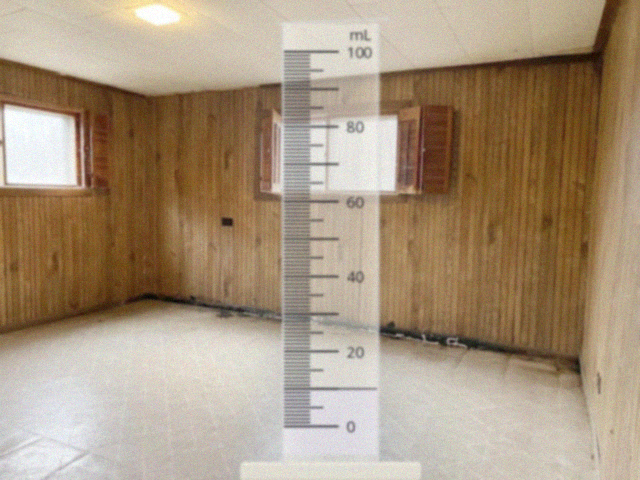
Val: 10 mL
